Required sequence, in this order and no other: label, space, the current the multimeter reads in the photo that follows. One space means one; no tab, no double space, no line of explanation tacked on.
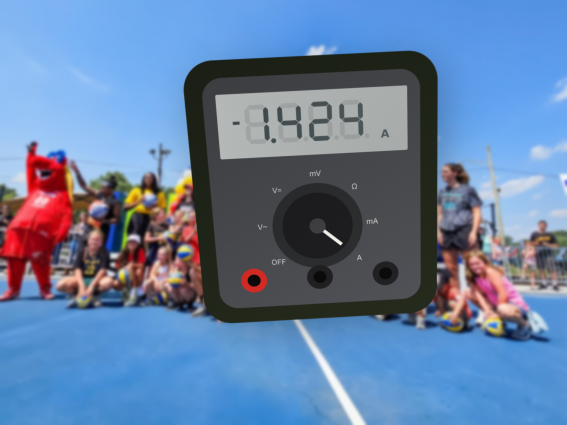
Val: -1.424 A
